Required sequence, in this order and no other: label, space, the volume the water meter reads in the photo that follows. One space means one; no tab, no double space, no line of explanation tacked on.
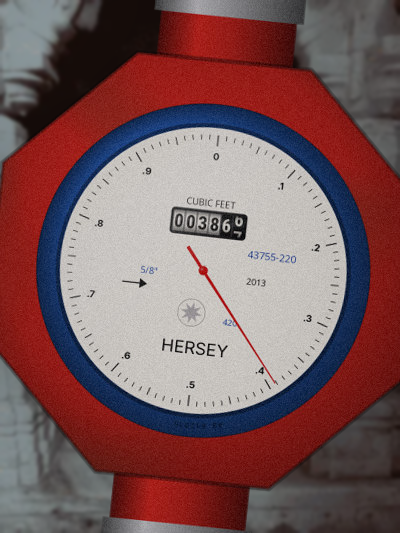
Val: 3866.39 ft³
